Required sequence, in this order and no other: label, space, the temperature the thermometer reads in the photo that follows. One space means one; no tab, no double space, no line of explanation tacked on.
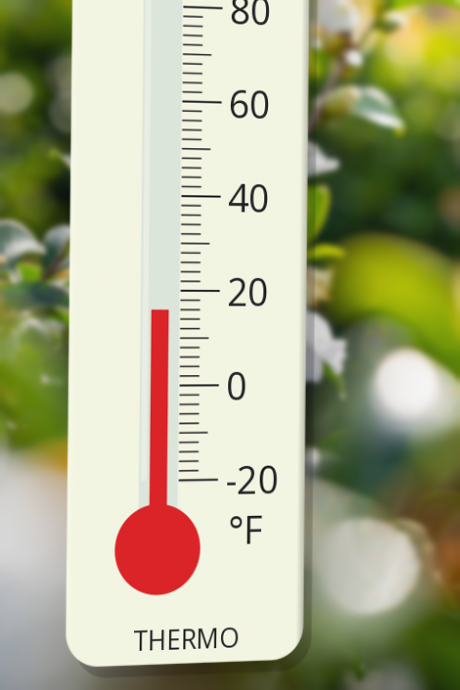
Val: 16 °F
